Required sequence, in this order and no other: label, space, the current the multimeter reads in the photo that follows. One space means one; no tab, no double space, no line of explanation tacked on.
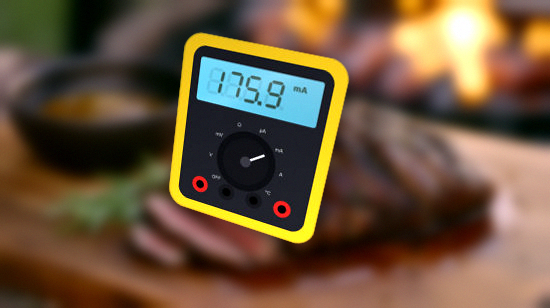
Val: 175.9 mA
